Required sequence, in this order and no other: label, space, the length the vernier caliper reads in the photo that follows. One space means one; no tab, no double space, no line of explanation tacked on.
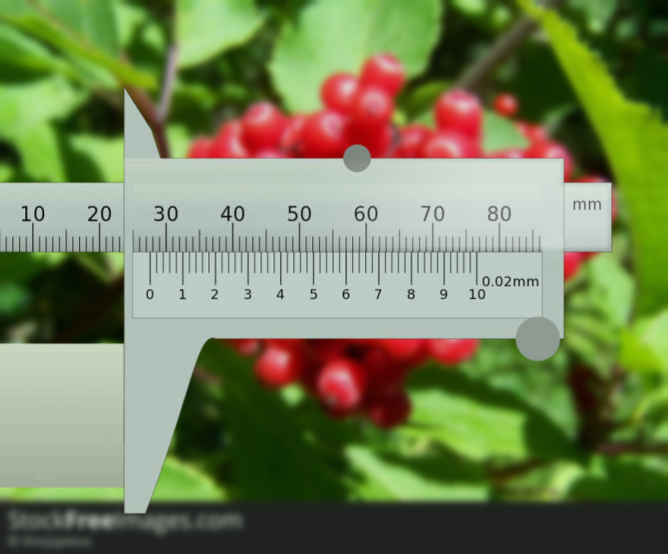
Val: 27.6 mm
